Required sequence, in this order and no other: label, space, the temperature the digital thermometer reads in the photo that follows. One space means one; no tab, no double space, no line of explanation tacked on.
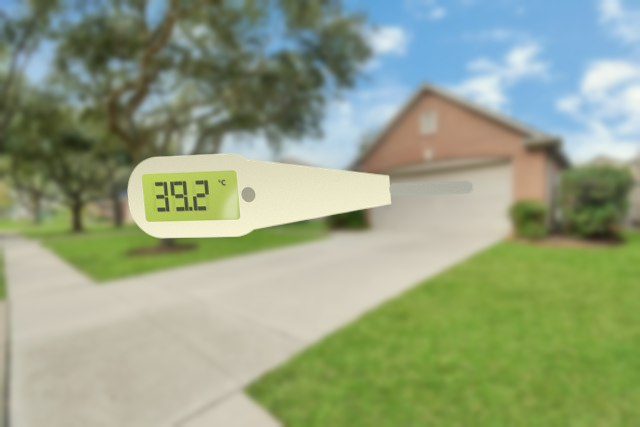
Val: 39.2 °C
